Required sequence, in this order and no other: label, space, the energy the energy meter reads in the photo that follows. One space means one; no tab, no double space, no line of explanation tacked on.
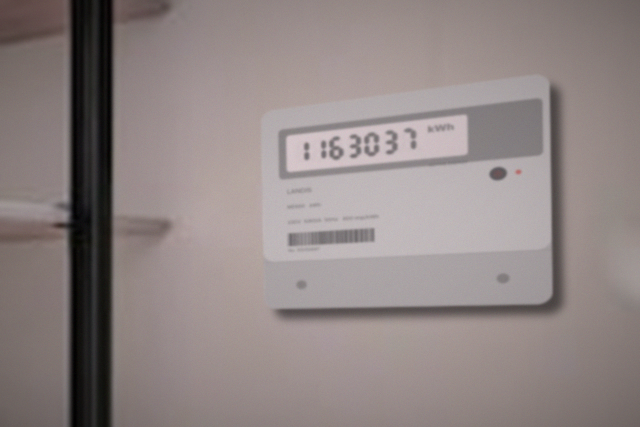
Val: 1163037 kWh
